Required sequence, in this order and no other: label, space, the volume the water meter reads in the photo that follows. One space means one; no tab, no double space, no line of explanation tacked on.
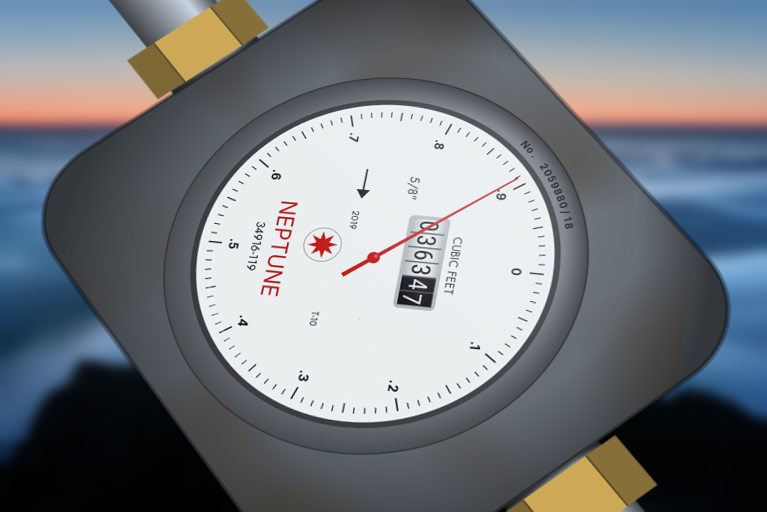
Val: 36346.89 ft³
